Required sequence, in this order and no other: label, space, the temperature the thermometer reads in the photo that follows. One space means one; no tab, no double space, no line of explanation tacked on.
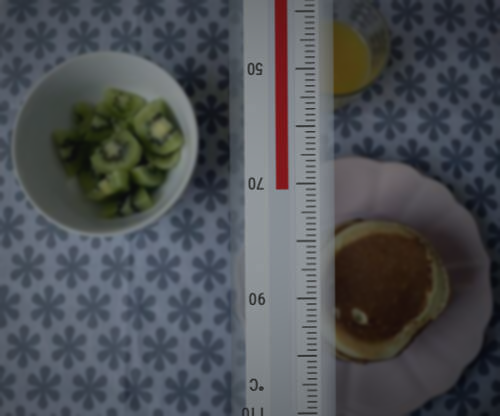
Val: 71 °C
